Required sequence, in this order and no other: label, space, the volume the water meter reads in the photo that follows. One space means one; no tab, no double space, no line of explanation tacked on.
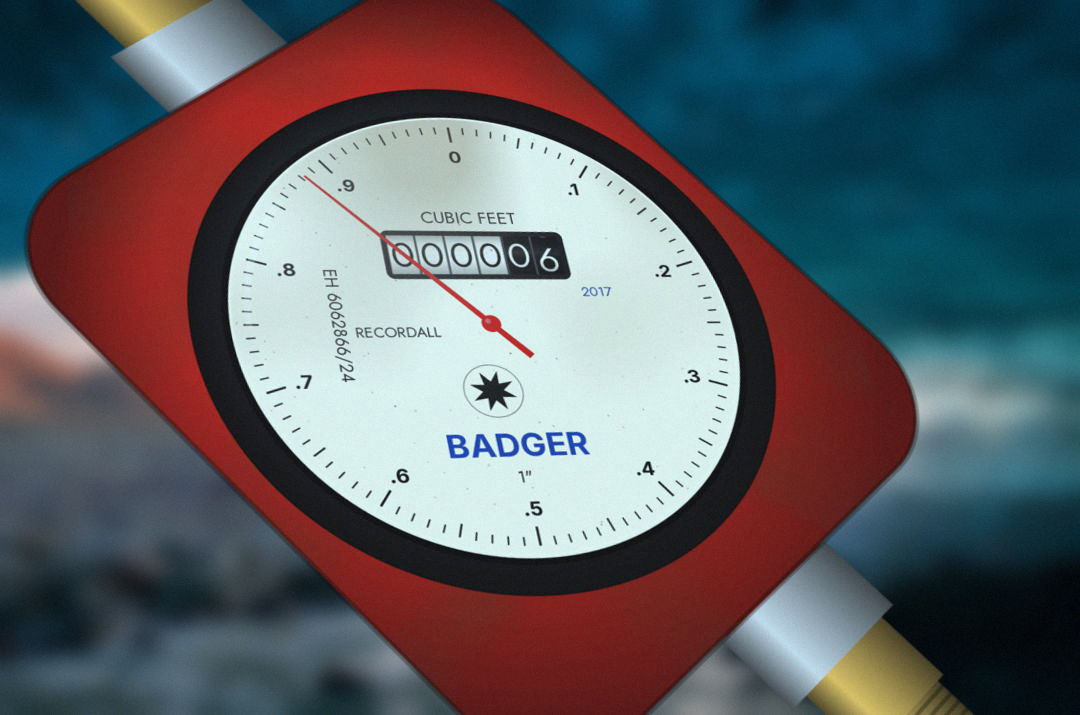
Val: 5.88 ft³
